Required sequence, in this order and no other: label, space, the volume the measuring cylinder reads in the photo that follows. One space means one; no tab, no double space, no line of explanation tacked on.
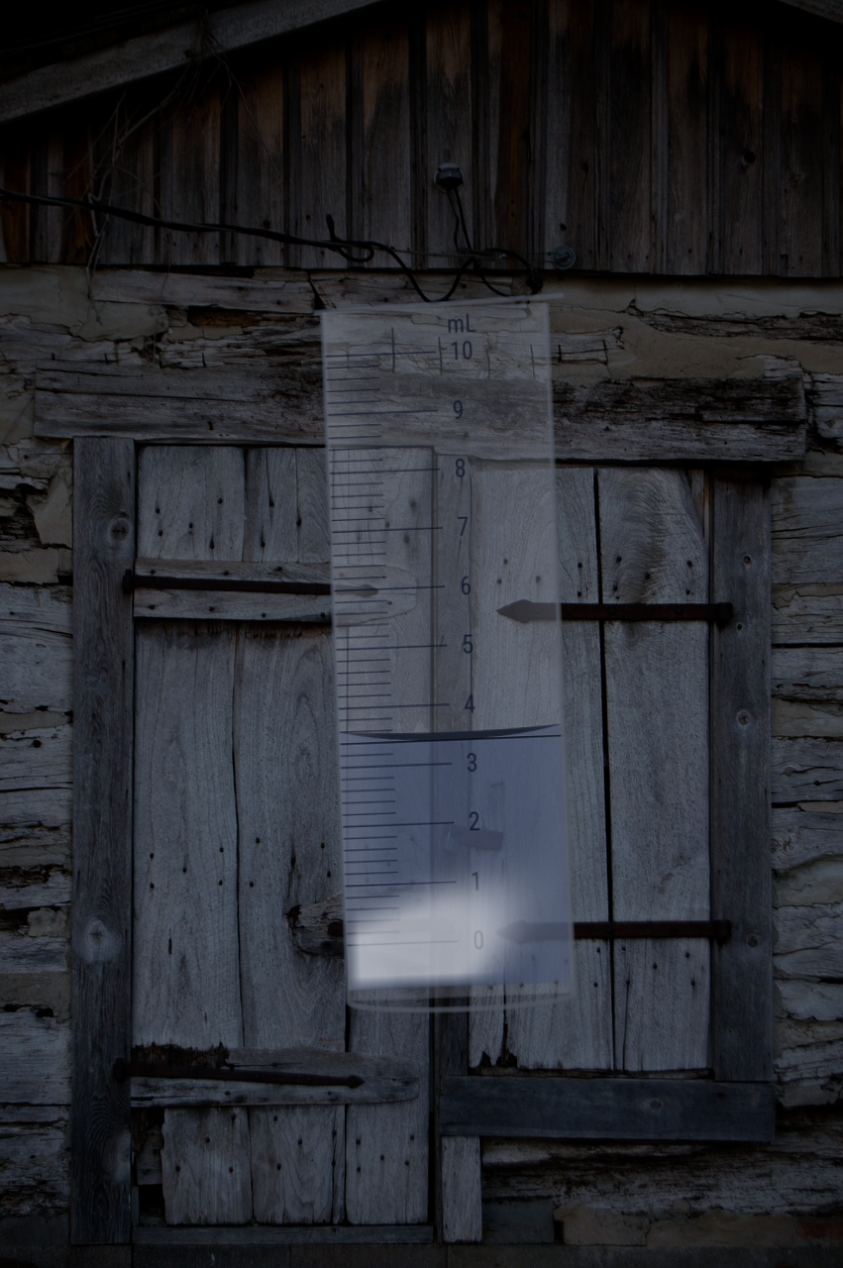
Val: 3.4 mL
